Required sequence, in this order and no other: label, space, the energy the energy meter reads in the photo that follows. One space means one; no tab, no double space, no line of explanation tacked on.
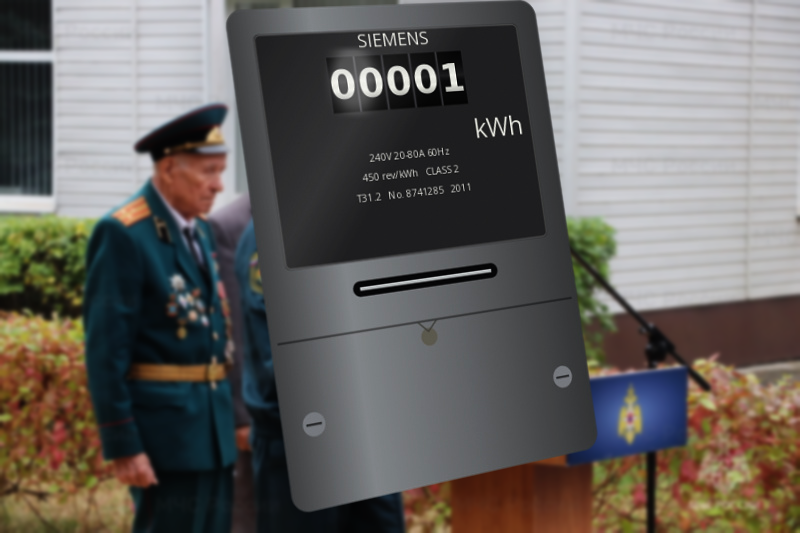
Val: 1 kWh
